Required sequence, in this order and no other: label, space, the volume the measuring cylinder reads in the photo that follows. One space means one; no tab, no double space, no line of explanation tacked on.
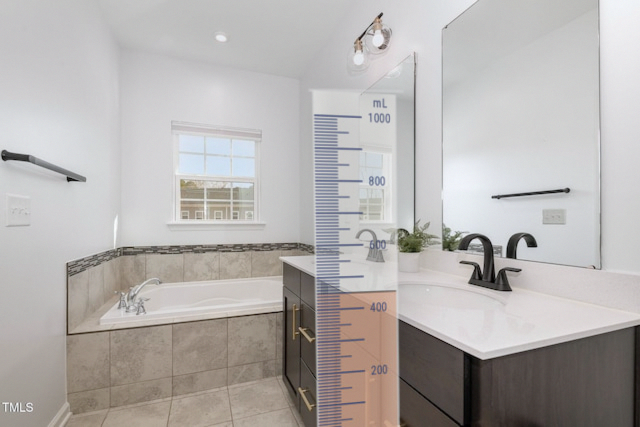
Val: 450 mL
